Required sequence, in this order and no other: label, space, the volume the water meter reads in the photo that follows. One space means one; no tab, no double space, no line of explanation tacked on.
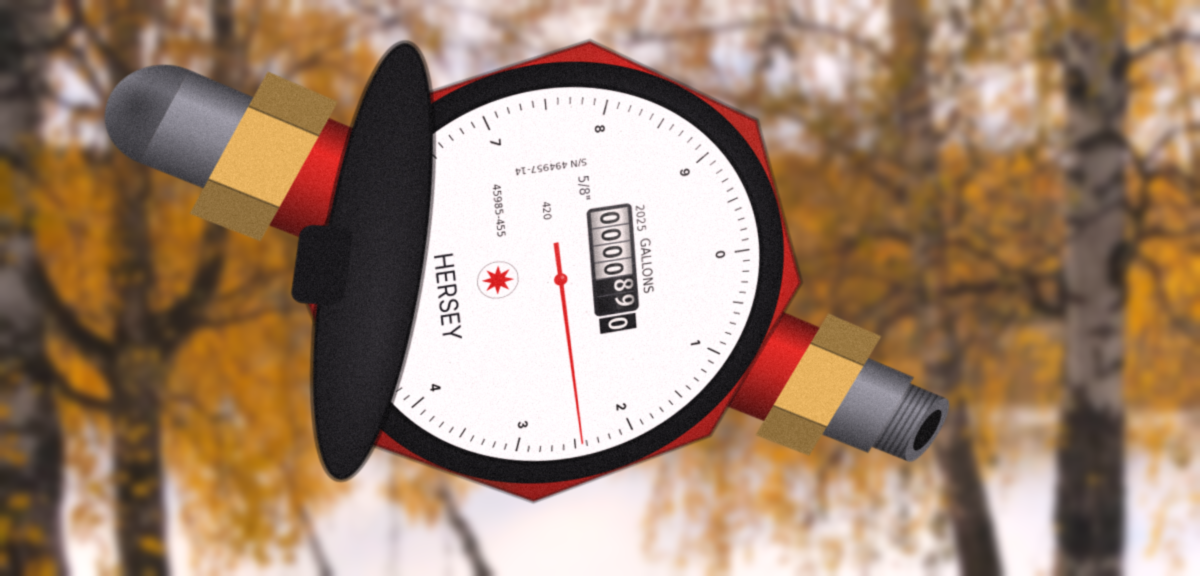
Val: 892.4 gal
